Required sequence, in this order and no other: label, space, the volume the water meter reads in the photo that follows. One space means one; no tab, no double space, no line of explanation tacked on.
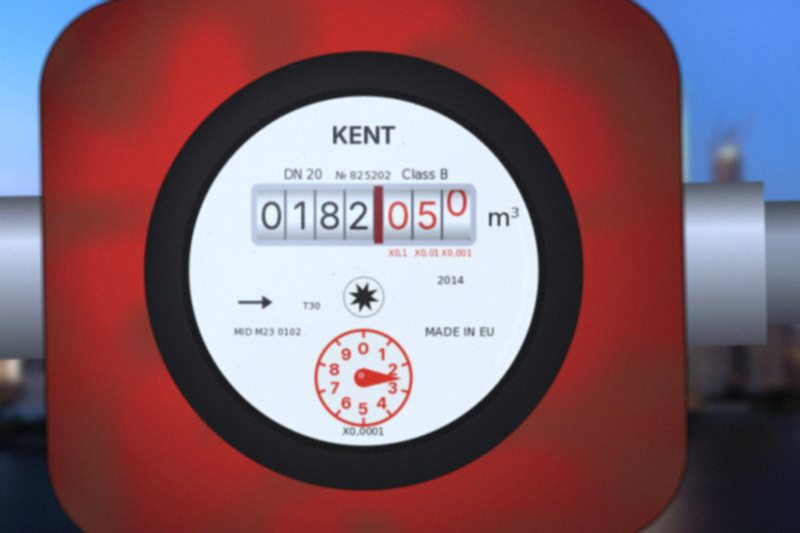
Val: 182.0502 m³
